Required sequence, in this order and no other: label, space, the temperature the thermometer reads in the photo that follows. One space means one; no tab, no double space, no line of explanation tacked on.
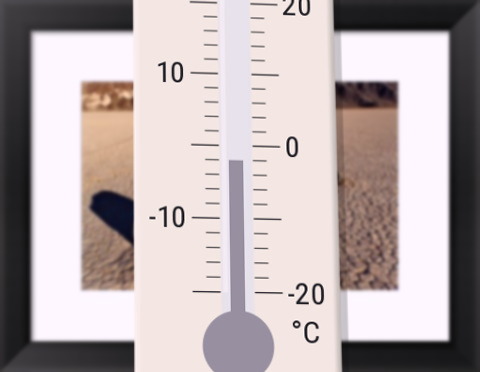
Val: -2 °C
